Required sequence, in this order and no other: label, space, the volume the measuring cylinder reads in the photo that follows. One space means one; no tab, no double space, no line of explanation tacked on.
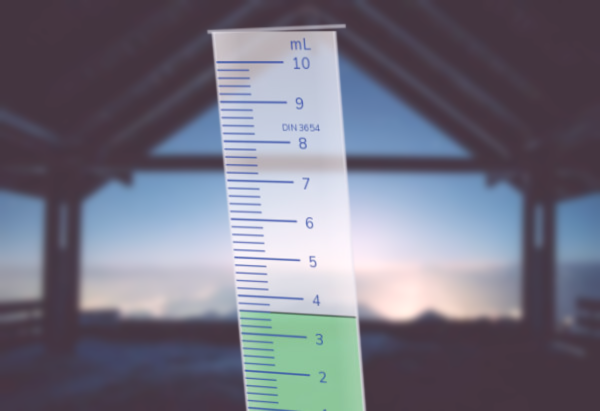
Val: 3.6 mL
